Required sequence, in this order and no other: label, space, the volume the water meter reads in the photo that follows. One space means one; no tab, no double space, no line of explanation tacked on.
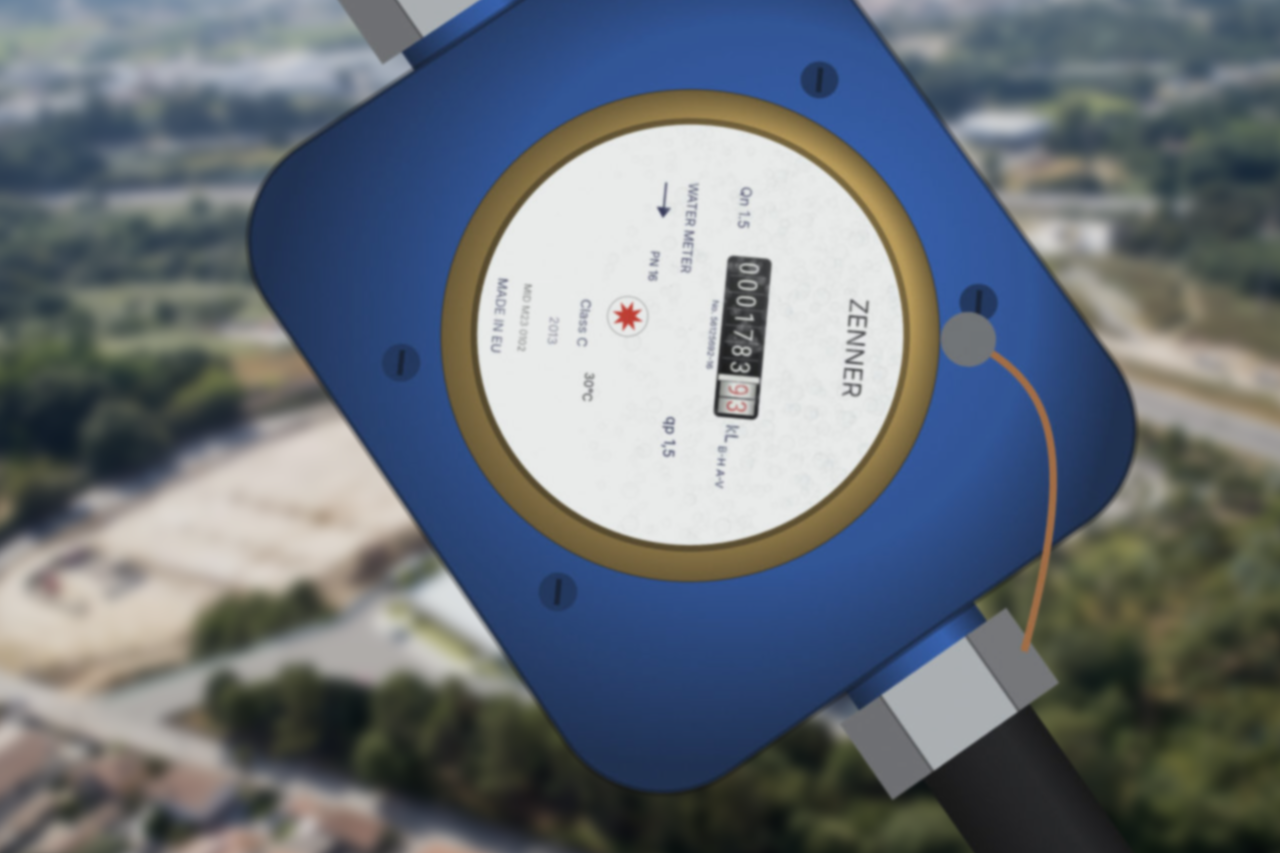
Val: 1783.93 kL
